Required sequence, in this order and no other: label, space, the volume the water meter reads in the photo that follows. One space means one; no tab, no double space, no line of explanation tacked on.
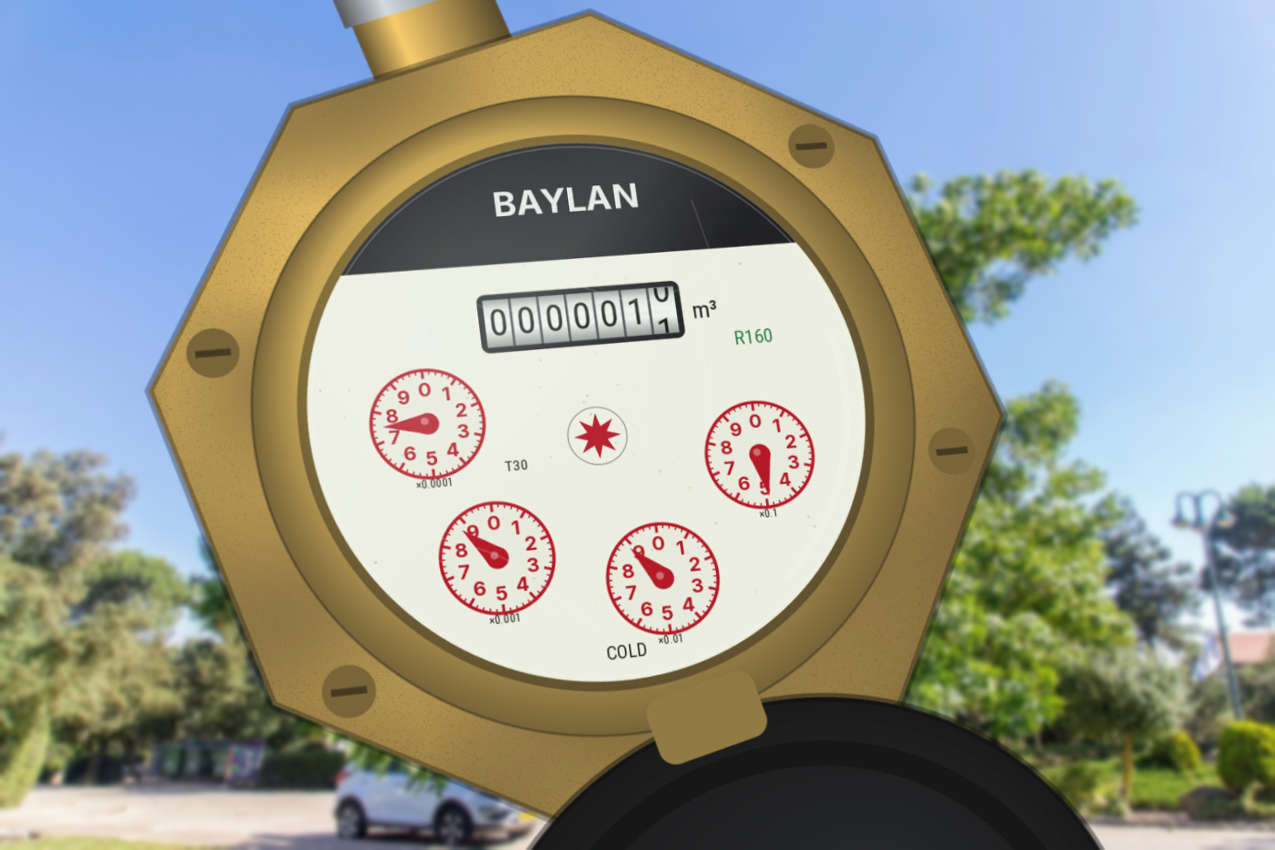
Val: 10.4887 m³
